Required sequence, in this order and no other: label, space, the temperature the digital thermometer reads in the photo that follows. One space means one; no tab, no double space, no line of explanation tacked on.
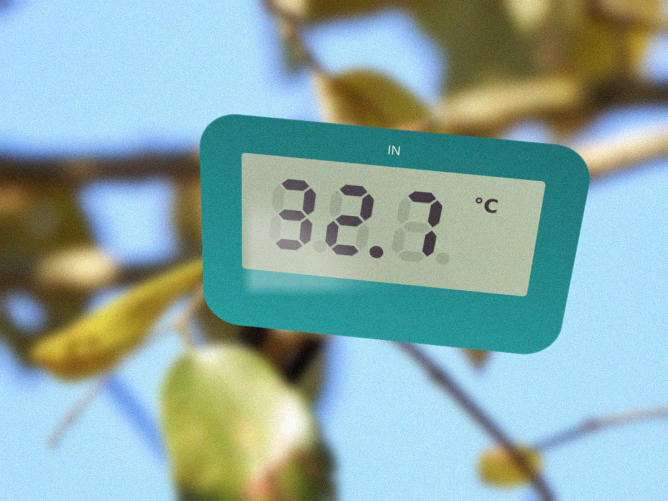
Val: 32.7 °C
